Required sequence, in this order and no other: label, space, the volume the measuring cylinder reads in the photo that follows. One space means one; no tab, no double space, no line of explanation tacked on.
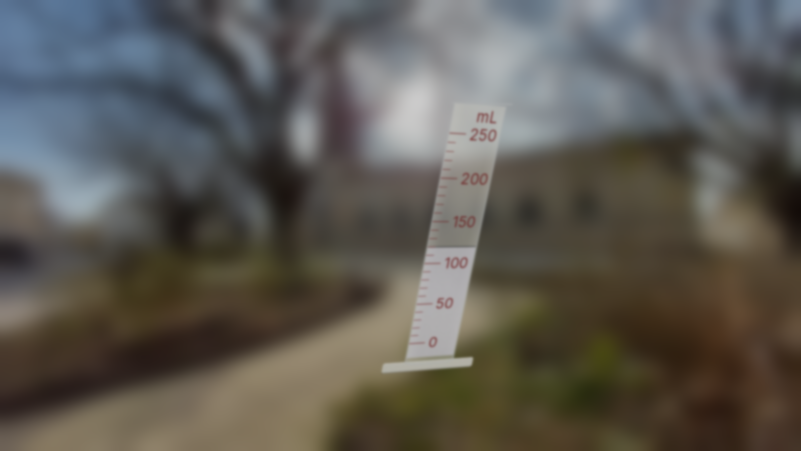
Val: 120 mL
